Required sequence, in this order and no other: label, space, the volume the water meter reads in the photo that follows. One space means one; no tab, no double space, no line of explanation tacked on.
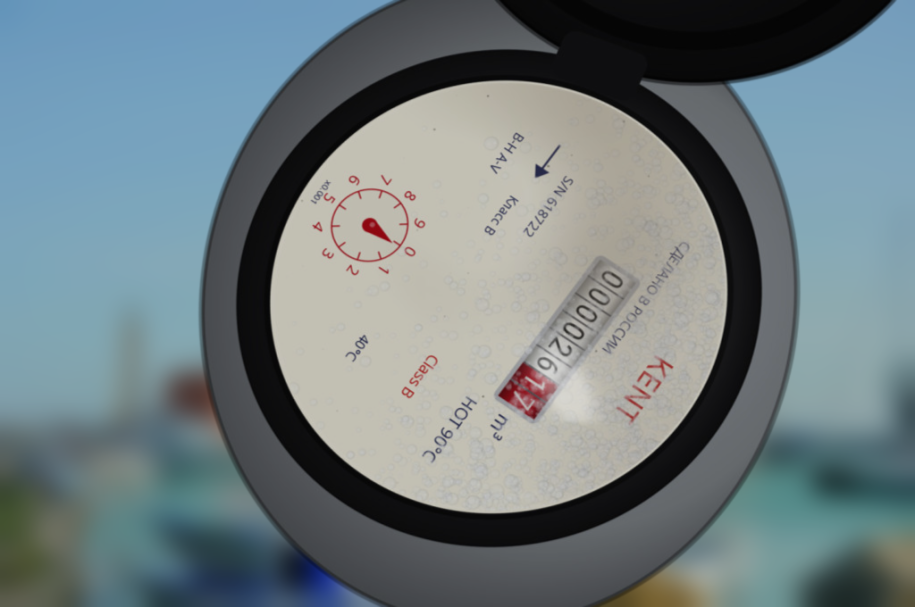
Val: 26.170 m³
